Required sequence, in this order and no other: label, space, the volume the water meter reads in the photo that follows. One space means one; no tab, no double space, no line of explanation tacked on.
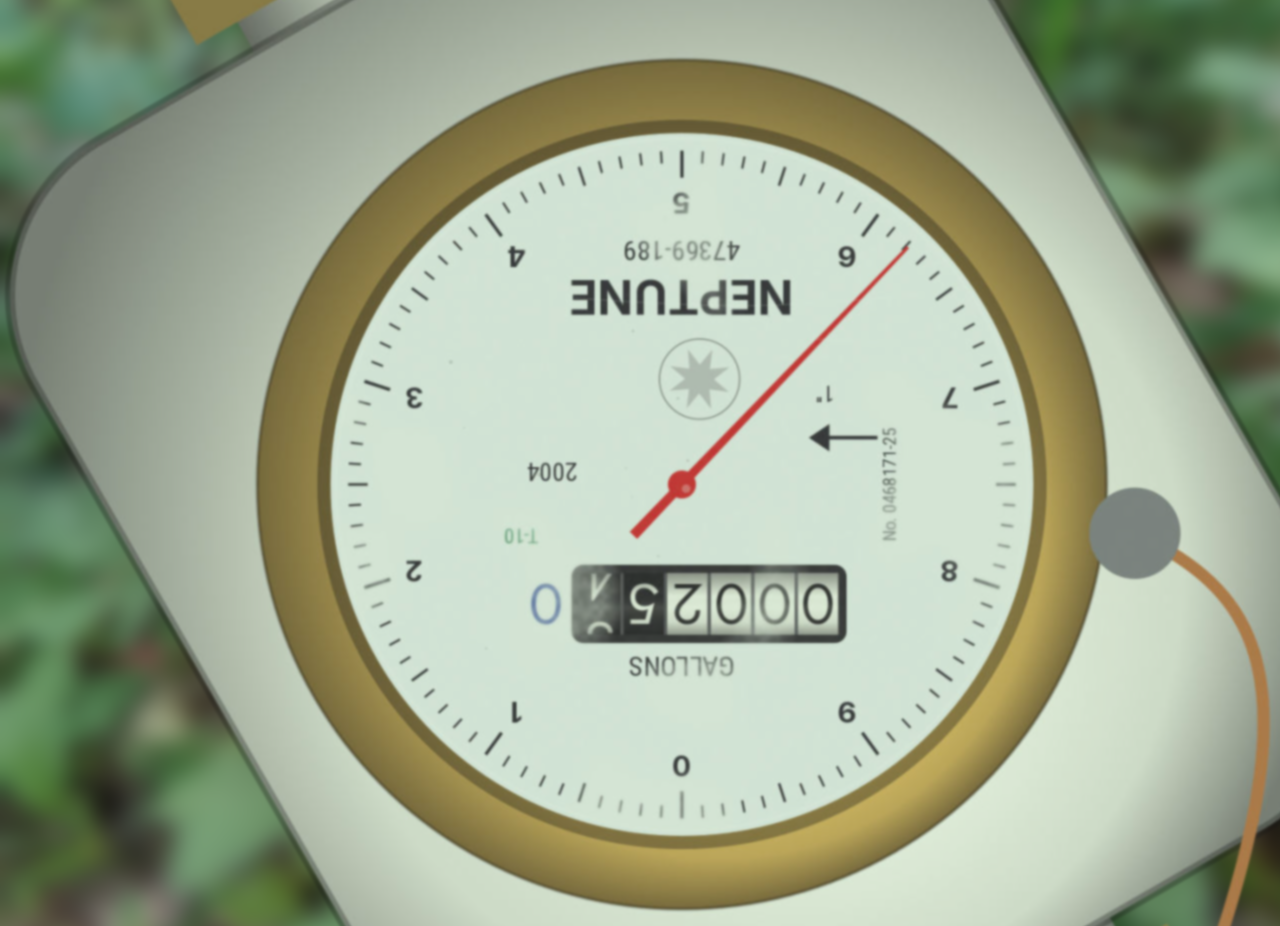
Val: 2536.2 gal
